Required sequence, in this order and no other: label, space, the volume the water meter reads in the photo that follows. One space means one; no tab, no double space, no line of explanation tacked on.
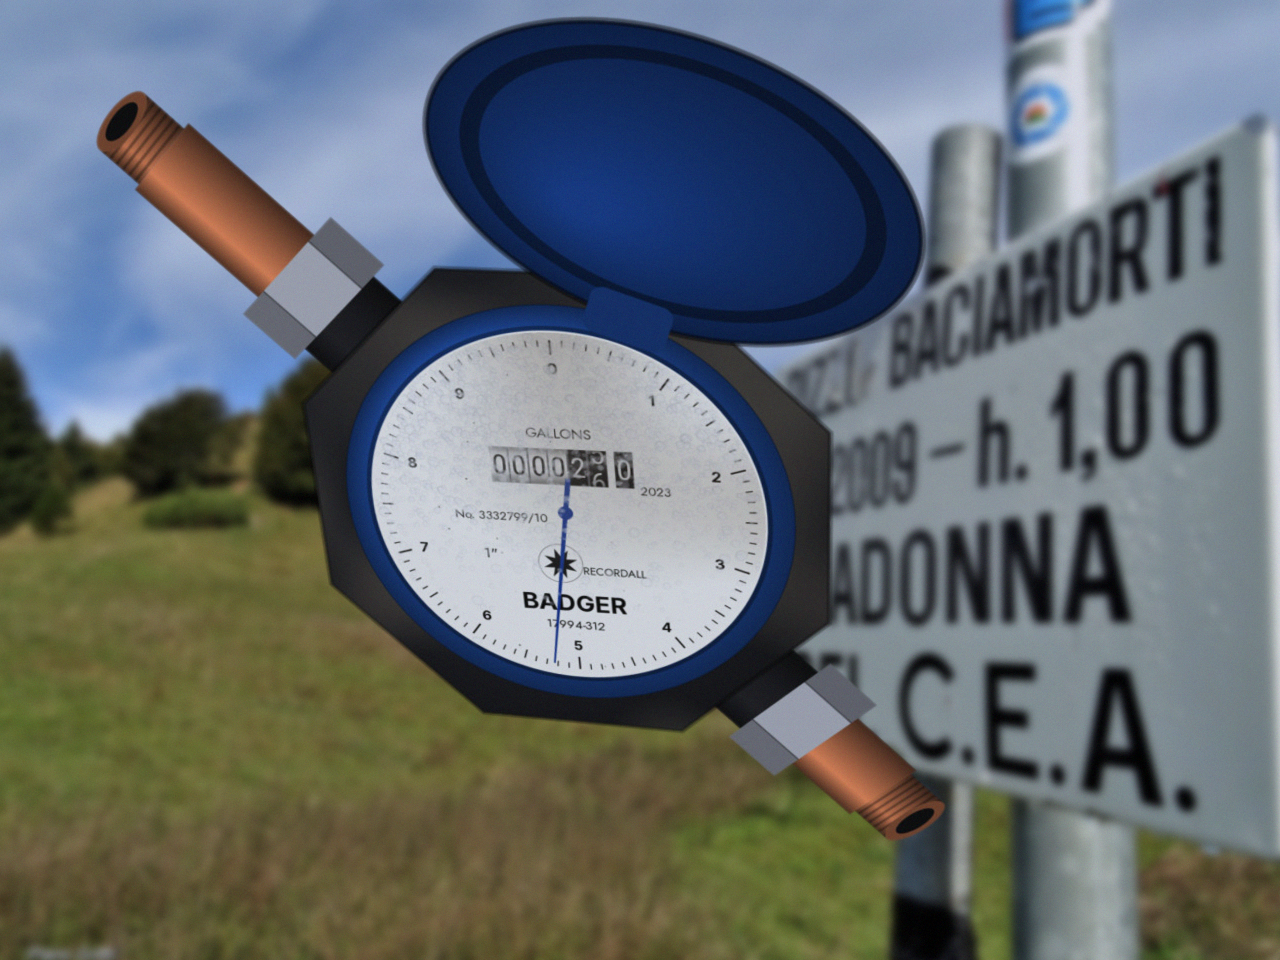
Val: 255.2 gal
